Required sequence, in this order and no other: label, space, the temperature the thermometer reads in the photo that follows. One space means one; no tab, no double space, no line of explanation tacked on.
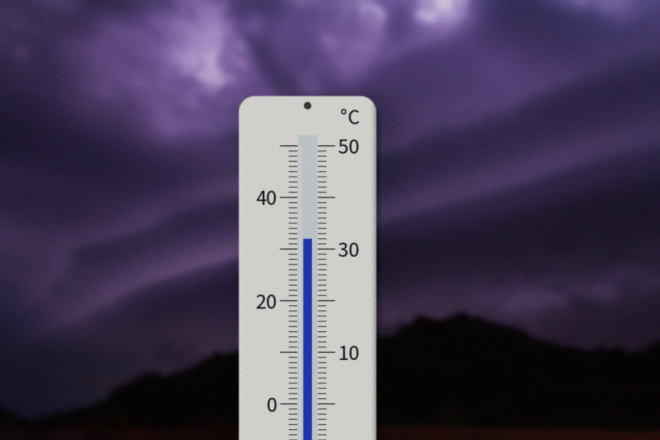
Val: 32 °C
